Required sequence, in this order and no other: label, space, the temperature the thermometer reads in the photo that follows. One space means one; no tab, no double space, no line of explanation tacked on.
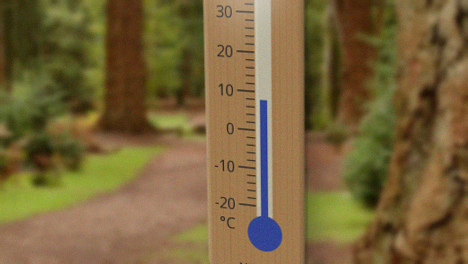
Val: 8 °C
